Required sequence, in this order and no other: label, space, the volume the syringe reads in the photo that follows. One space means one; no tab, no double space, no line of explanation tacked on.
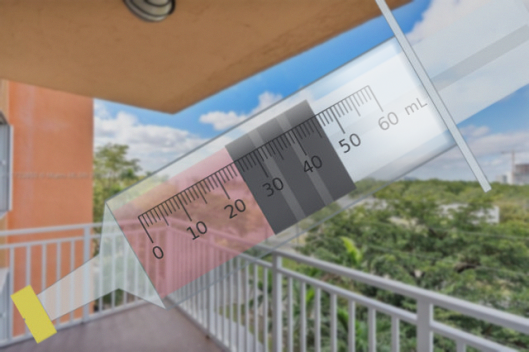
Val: 25 mL
